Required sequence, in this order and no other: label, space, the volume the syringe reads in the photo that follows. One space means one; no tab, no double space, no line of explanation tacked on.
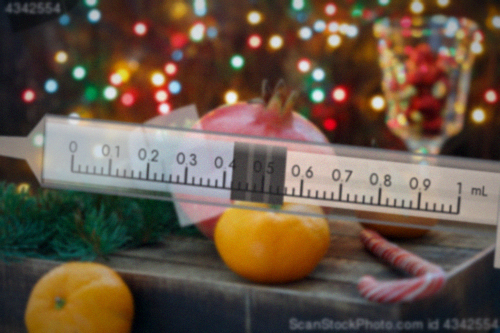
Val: 0.42 mL
